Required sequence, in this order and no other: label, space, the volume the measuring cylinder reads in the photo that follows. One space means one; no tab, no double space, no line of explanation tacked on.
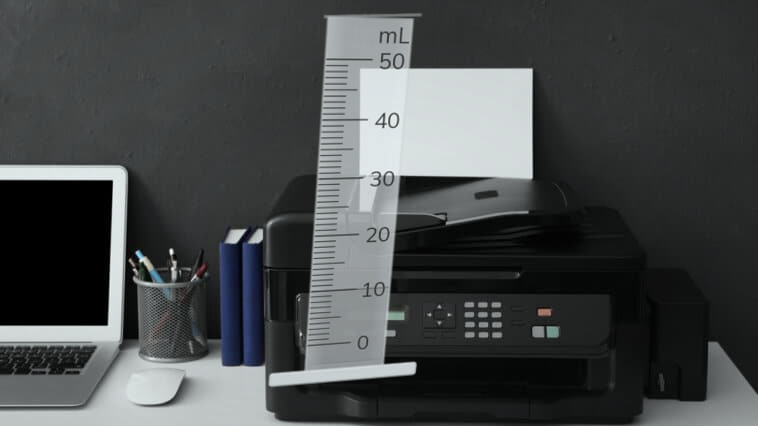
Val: 10 mL
